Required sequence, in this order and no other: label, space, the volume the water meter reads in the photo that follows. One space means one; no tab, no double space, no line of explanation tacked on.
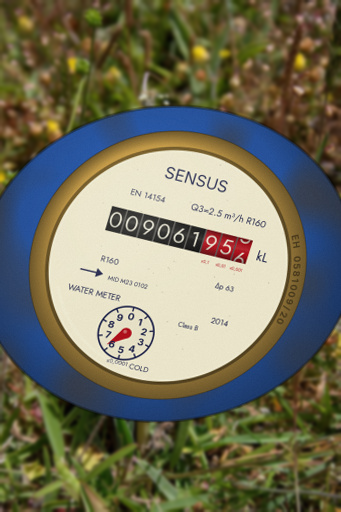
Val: 9061.9556 kL
